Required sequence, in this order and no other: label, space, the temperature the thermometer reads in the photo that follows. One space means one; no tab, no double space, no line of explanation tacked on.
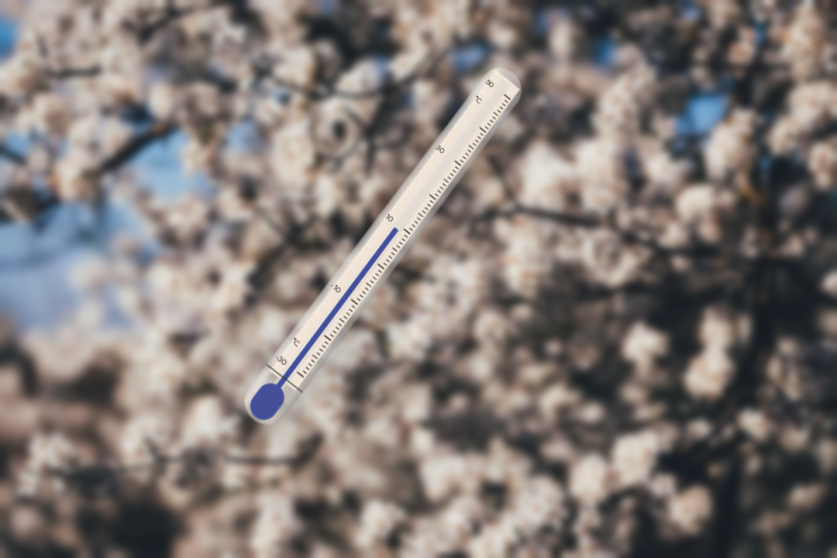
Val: 9 °C
